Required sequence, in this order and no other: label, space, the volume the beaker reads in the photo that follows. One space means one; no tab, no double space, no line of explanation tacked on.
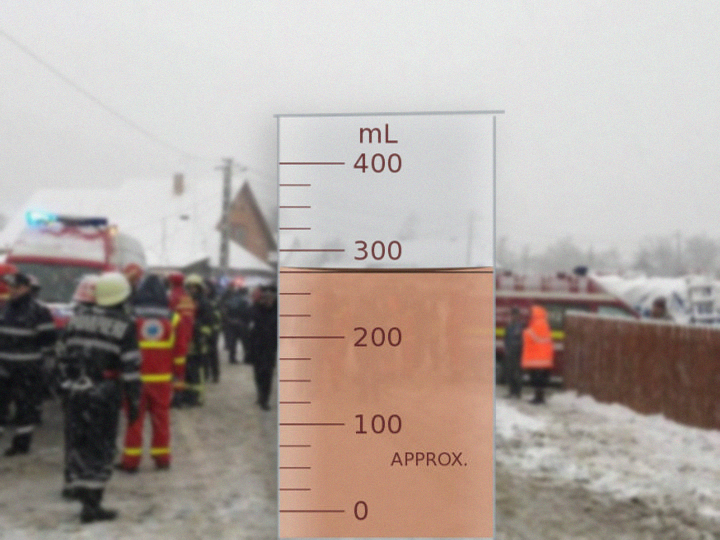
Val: 275 mL
